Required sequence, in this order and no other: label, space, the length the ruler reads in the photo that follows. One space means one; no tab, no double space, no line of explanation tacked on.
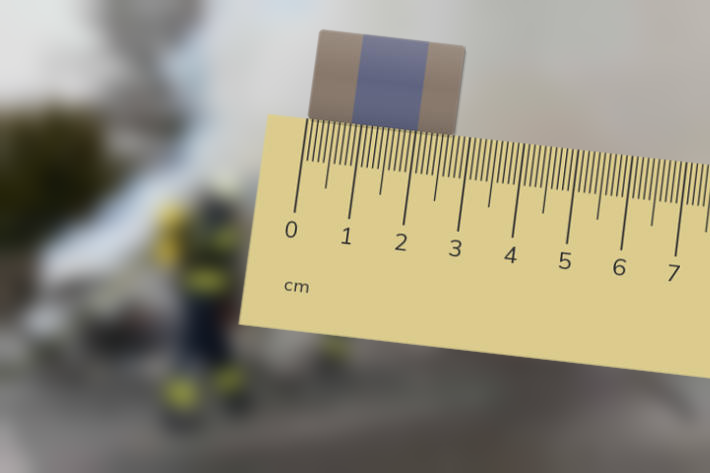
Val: 2.7 cm
